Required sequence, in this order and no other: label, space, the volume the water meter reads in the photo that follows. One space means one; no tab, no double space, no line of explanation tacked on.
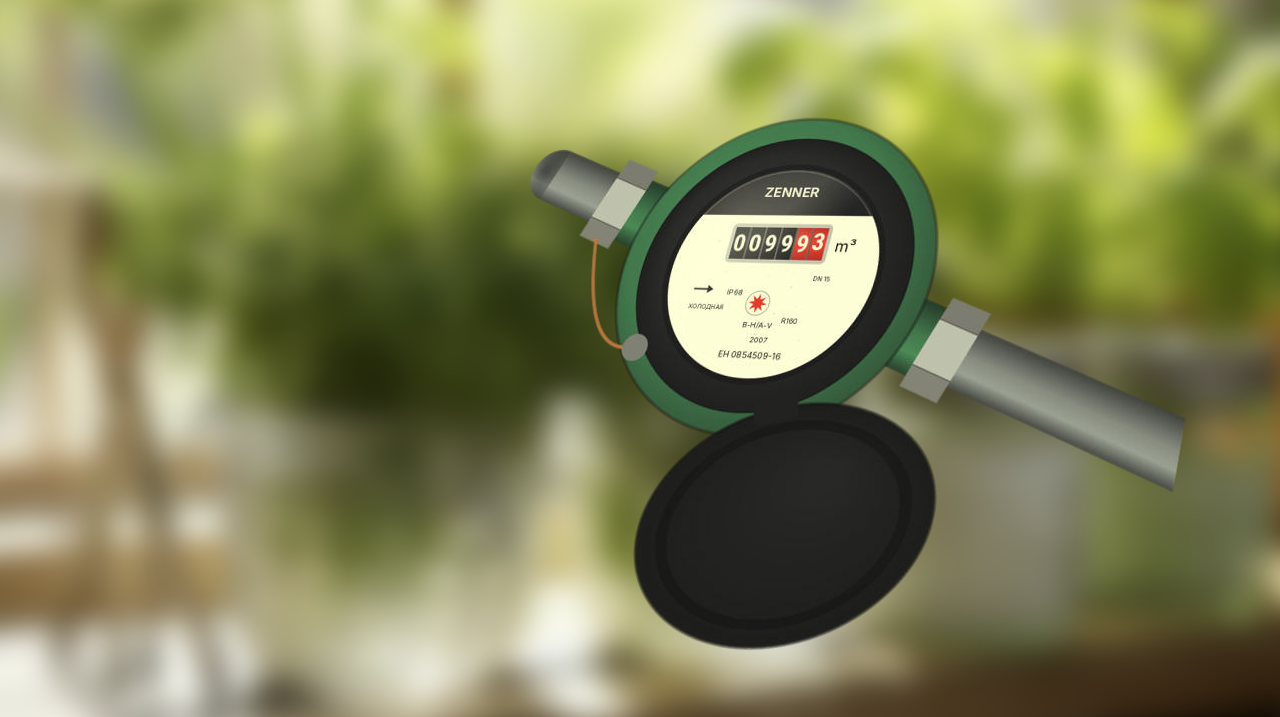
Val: 99.93 m³
